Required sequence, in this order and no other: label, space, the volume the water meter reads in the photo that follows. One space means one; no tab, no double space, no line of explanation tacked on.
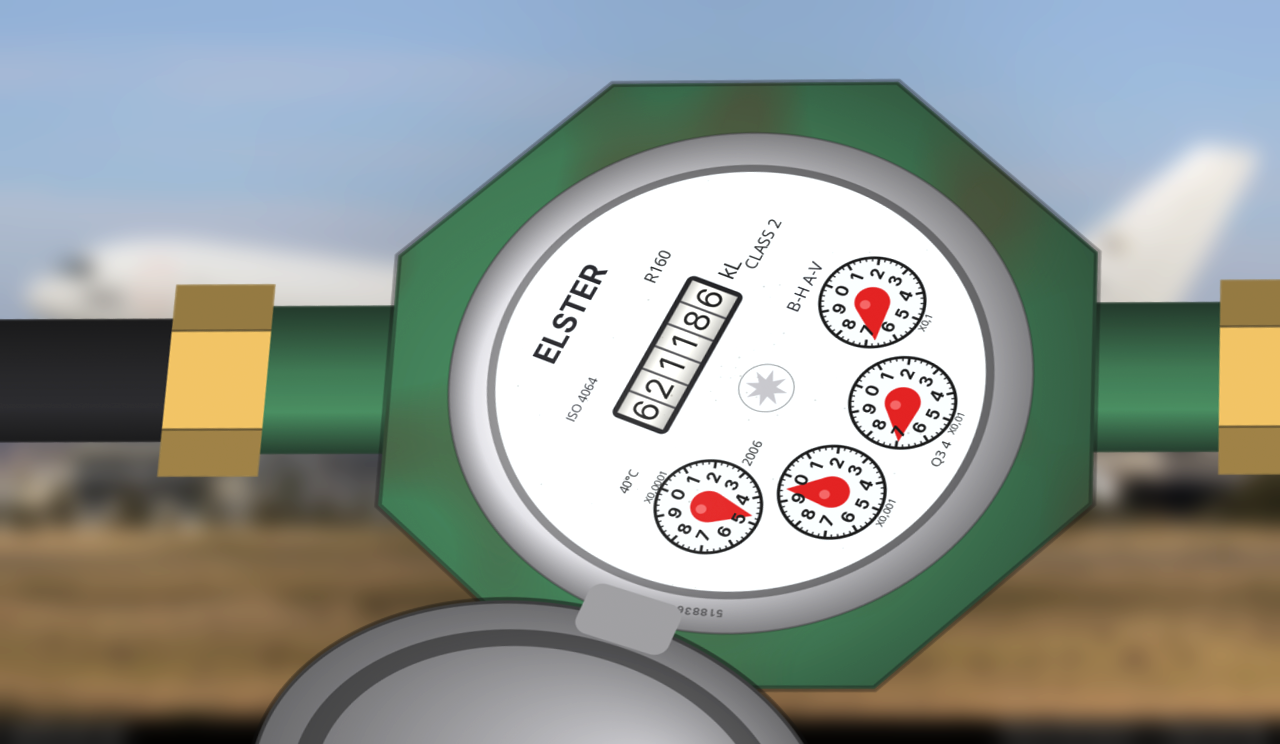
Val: 621186.6694 kL
